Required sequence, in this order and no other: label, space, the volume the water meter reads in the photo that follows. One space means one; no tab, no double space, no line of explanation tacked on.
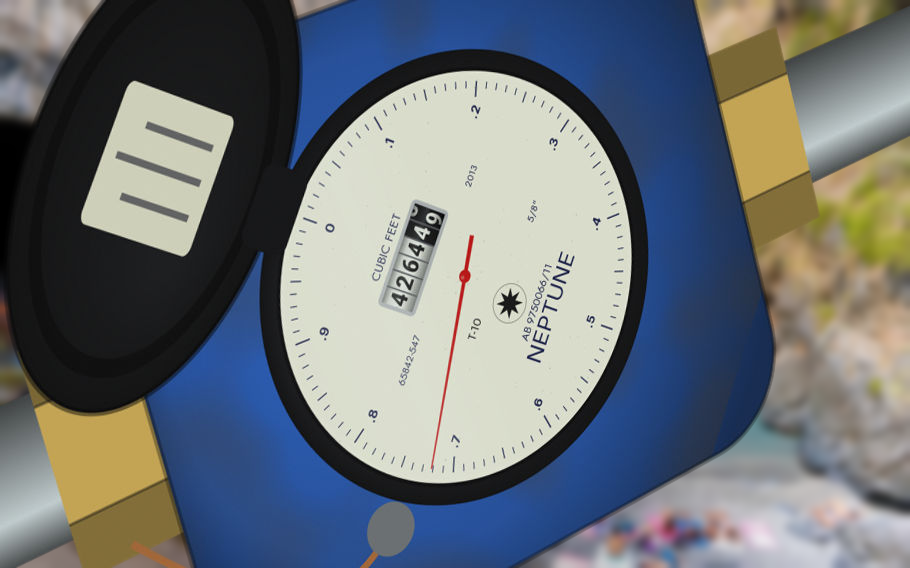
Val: 426448.72 ft³
